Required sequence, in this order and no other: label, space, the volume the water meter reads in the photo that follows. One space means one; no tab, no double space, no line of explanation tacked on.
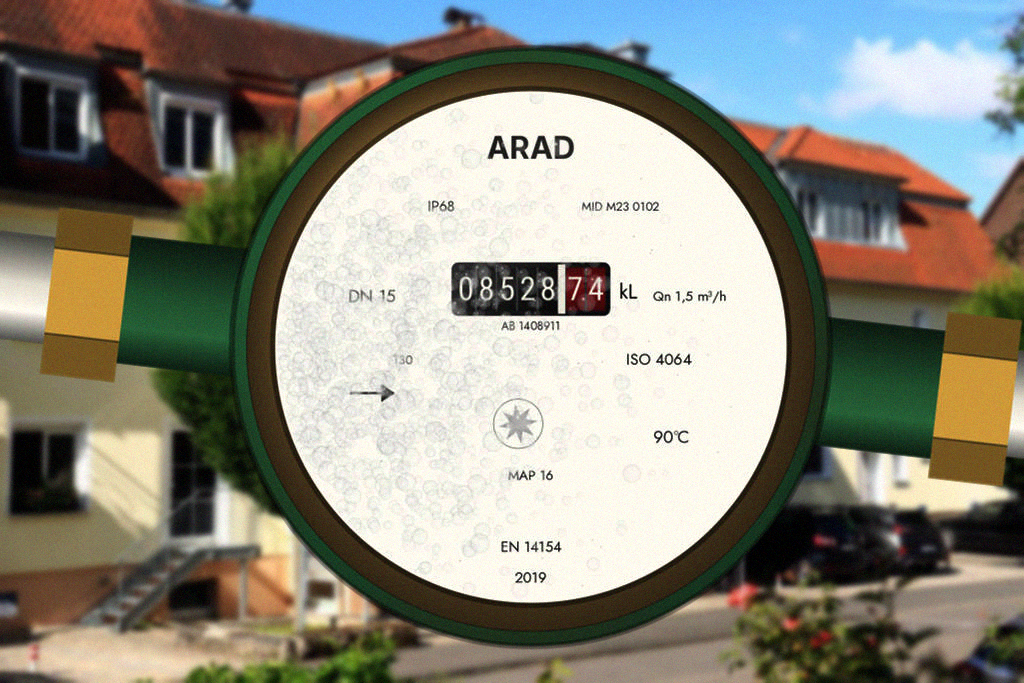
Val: 8528.74 kL
